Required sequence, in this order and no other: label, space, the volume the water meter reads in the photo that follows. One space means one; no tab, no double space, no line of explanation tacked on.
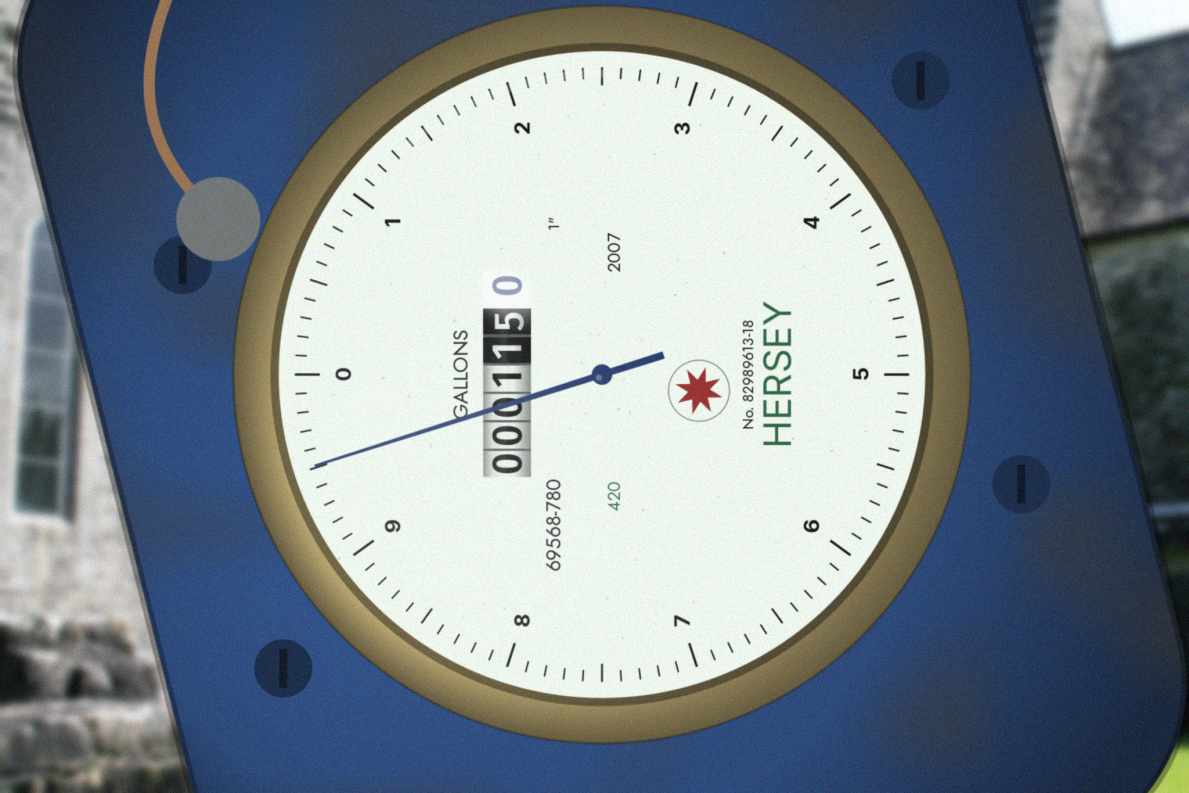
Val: 1149.5 gal
